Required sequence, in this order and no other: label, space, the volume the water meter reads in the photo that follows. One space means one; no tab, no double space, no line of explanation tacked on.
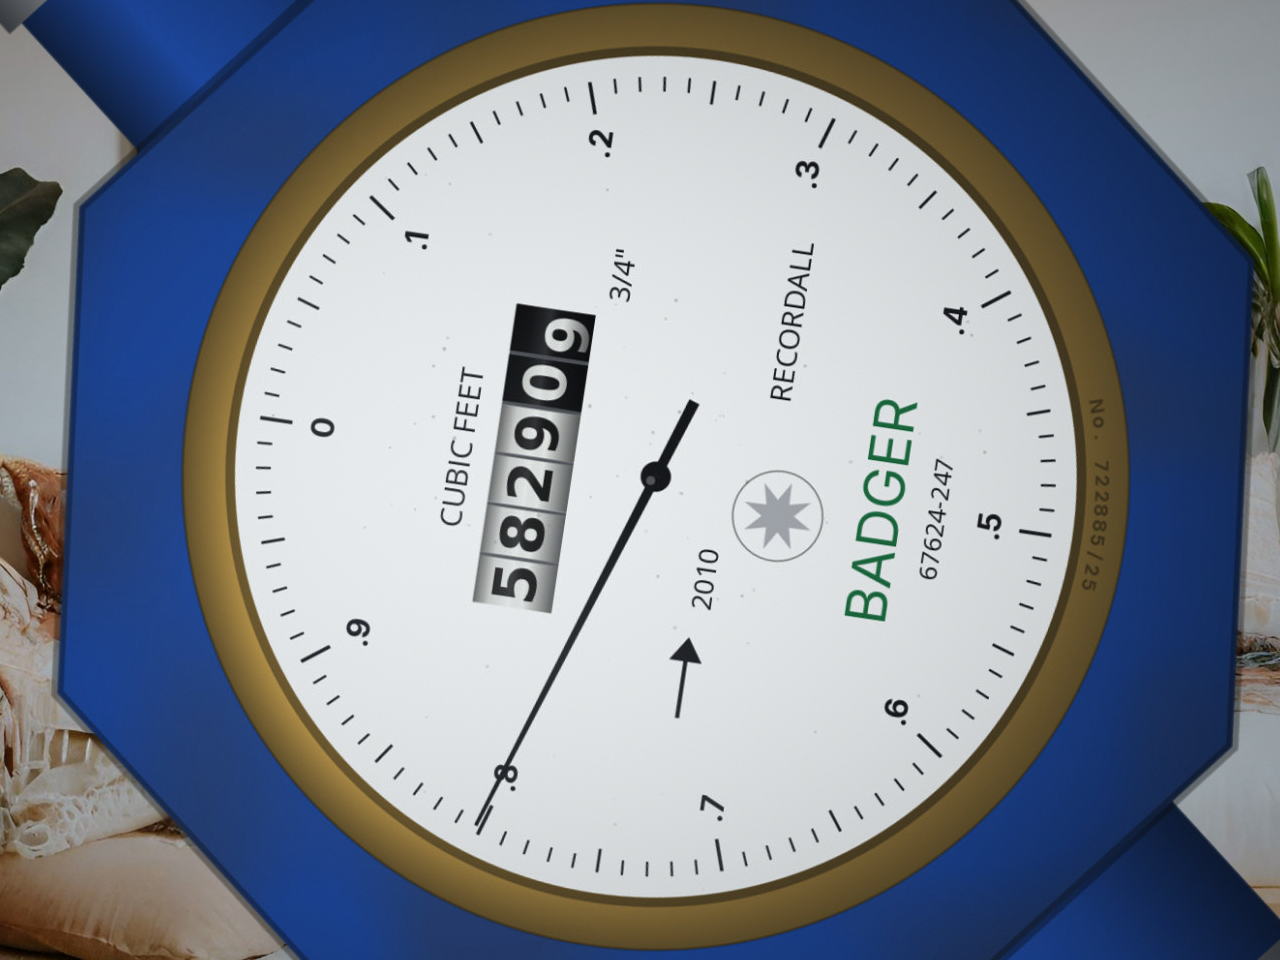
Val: 582908.80 ft³
